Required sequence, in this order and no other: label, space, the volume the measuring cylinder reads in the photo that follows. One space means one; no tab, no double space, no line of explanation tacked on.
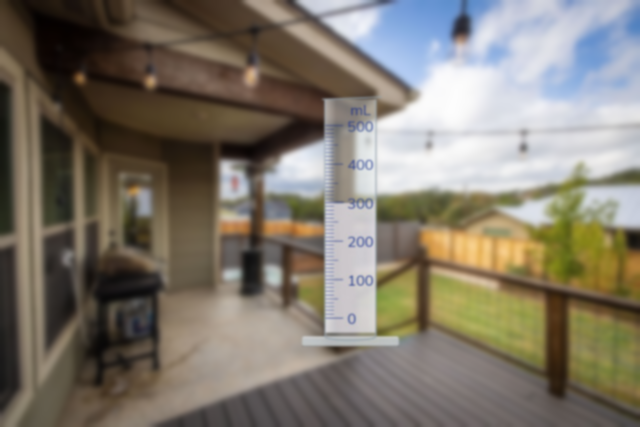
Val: 300 mL
